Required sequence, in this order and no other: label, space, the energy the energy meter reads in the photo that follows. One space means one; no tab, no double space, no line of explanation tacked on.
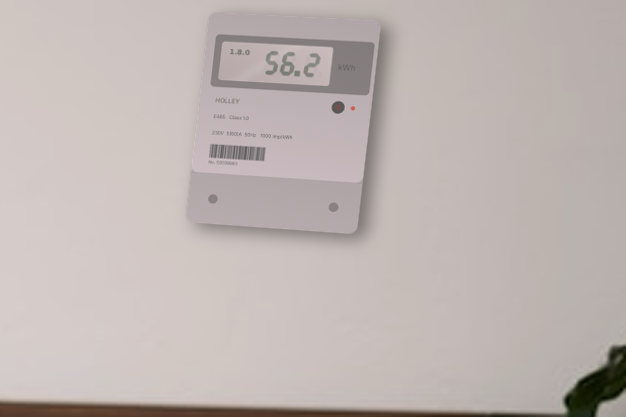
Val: 56.2 kWh
